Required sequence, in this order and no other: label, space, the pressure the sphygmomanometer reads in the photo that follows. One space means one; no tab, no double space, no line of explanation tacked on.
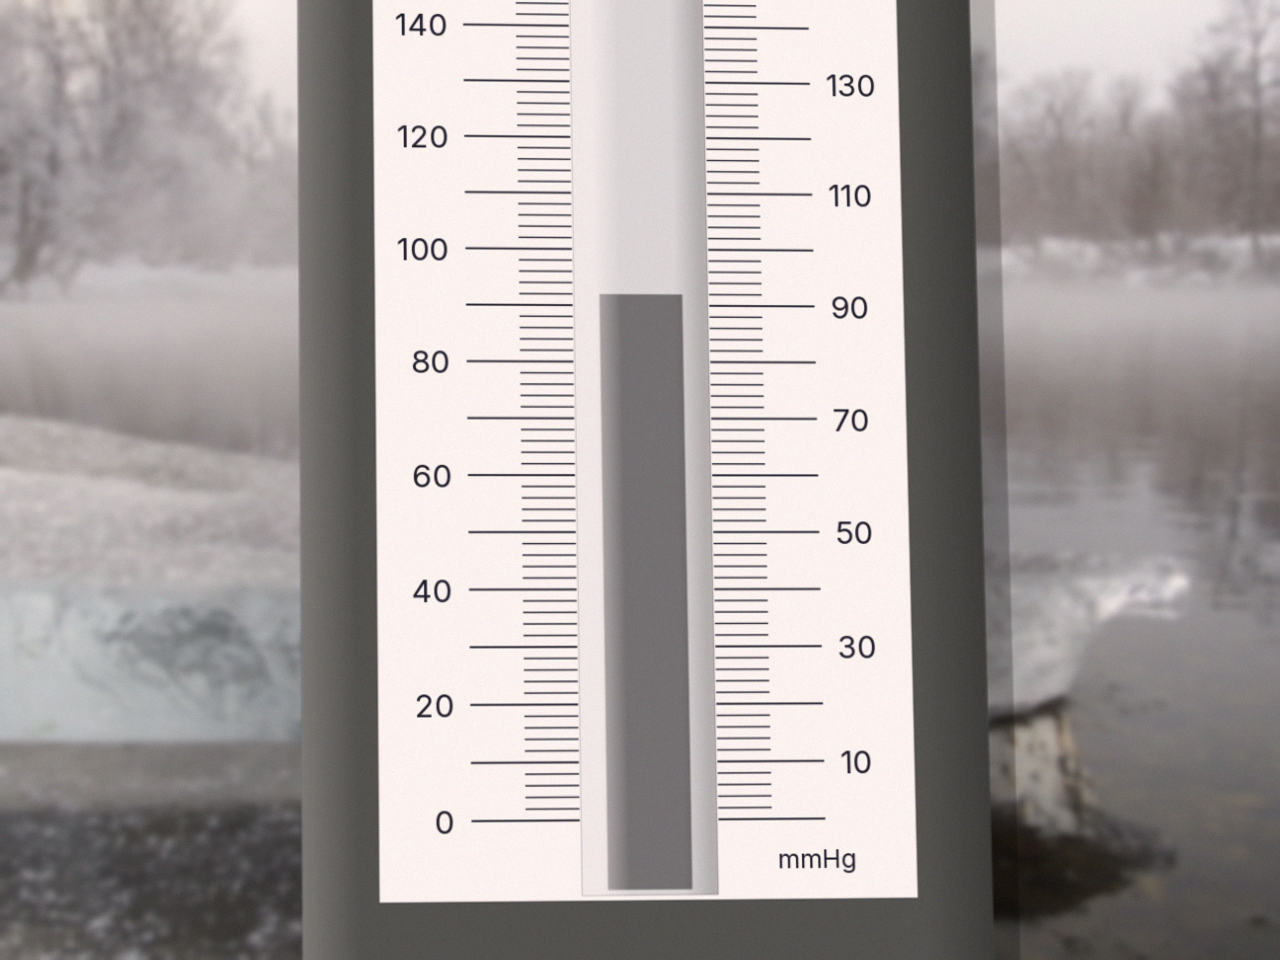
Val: 92 mmHg
